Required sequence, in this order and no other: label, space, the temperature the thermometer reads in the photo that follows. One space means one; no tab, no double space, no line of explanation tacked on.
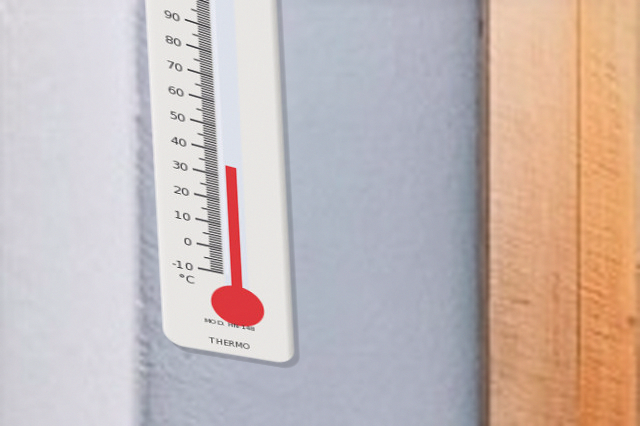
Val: 35 °C
